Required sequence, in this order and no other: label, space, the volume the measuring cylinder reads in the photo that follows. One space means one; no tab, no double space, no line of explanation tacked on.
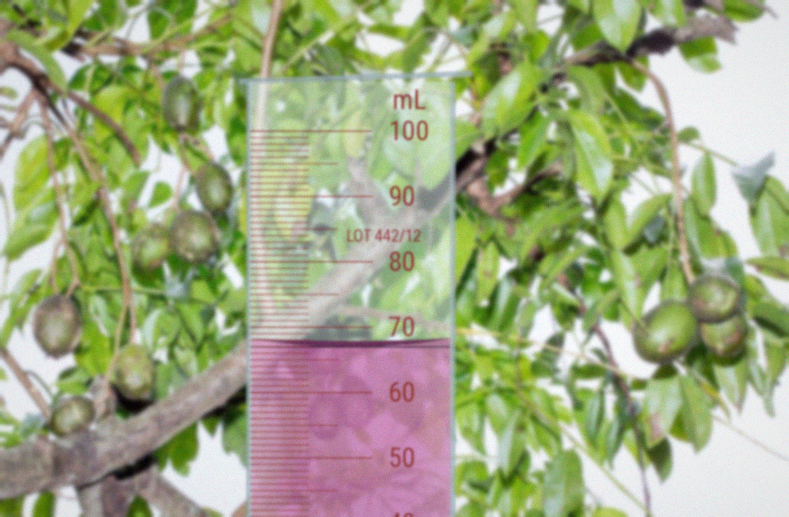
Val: 67 mL
